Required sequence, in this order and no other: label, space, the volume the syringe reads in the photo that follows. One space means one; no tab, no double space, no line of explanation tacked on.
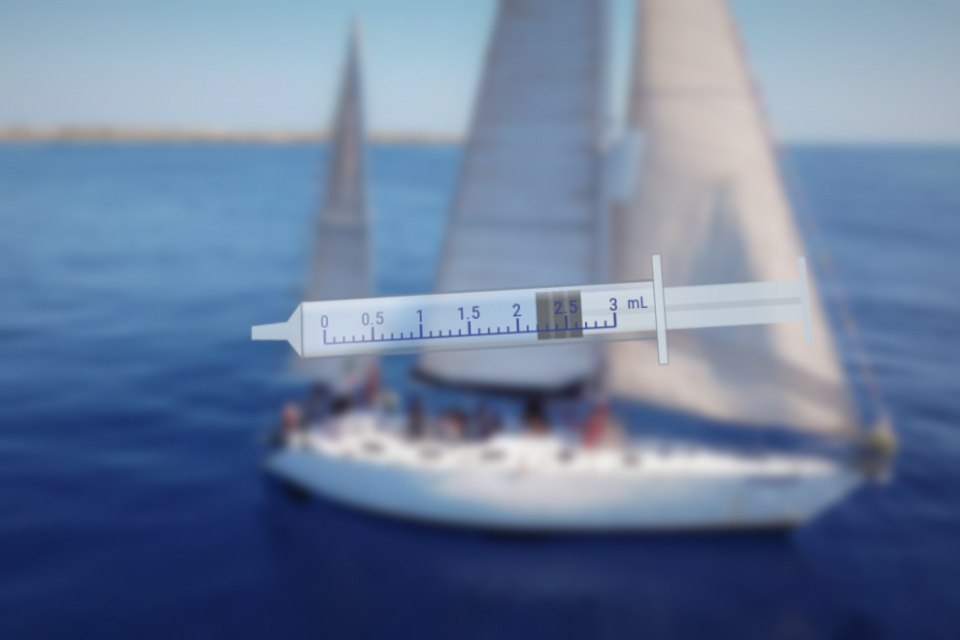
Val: 2.2 mL
